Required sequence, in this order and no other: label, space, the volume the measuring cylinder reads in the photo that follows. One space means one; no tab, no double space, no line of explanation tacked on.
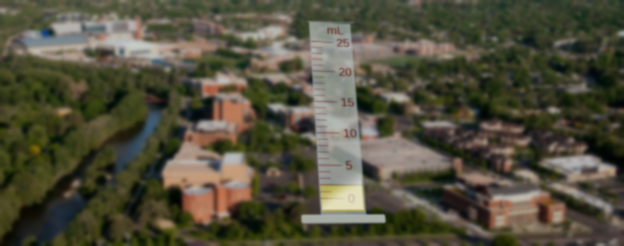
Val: 2 mL
